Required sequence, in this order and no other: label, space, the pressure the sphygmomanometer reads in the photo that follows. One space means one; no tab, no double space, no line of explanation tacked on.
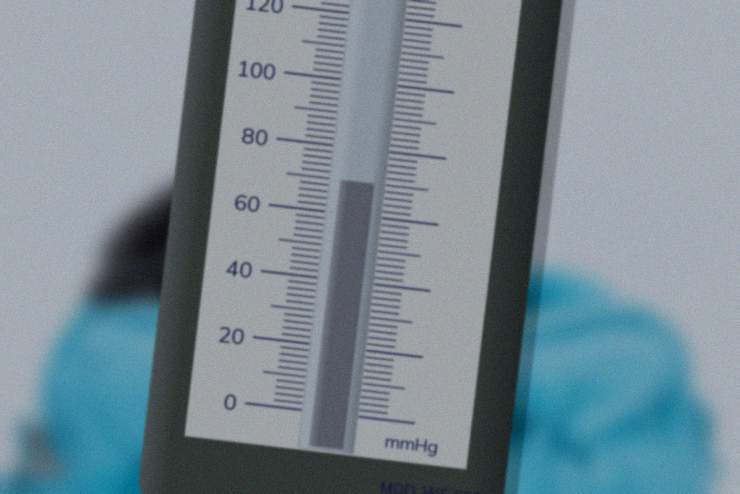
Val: 70 mmHg
